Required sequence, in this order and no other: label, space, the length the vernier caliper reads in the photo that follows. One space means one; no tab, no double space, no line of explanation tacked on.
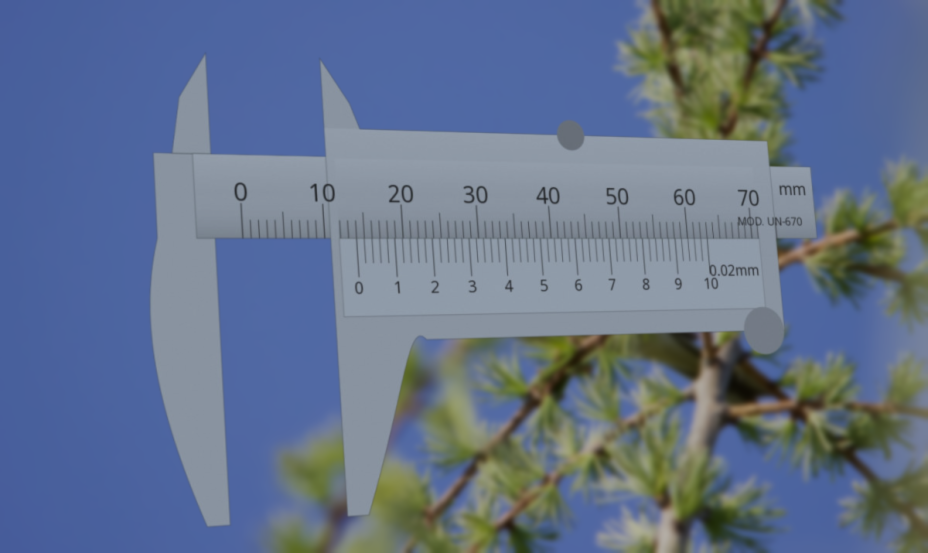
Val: 14.0 mm
